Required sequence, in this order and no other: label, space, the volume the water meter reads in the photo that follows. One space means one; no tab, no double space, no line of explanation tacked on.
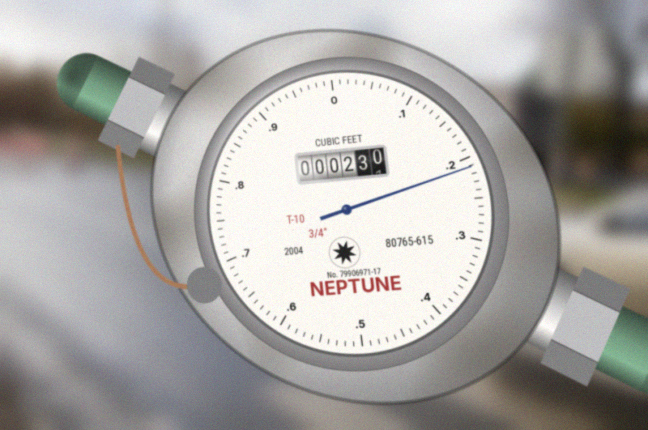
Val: 230.21 ft³
